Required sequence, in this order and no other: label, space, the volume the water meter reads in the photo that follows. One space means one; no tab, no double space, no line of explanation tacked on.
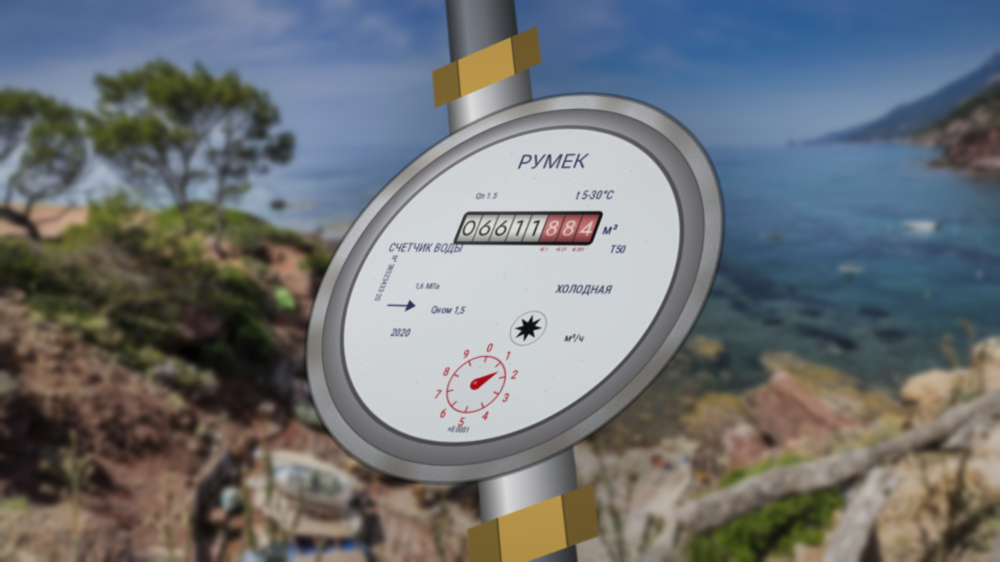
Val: 6611.8841 m³
